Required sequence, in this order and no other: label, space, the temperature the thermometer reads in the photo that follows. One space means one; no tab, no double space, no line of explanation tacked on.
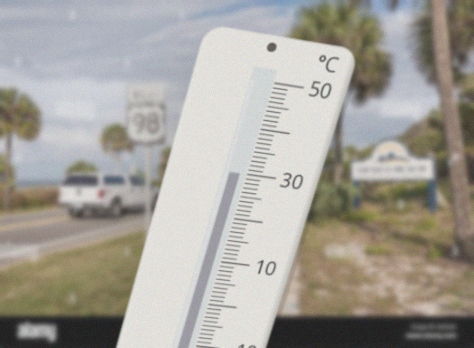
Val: 30 °C
